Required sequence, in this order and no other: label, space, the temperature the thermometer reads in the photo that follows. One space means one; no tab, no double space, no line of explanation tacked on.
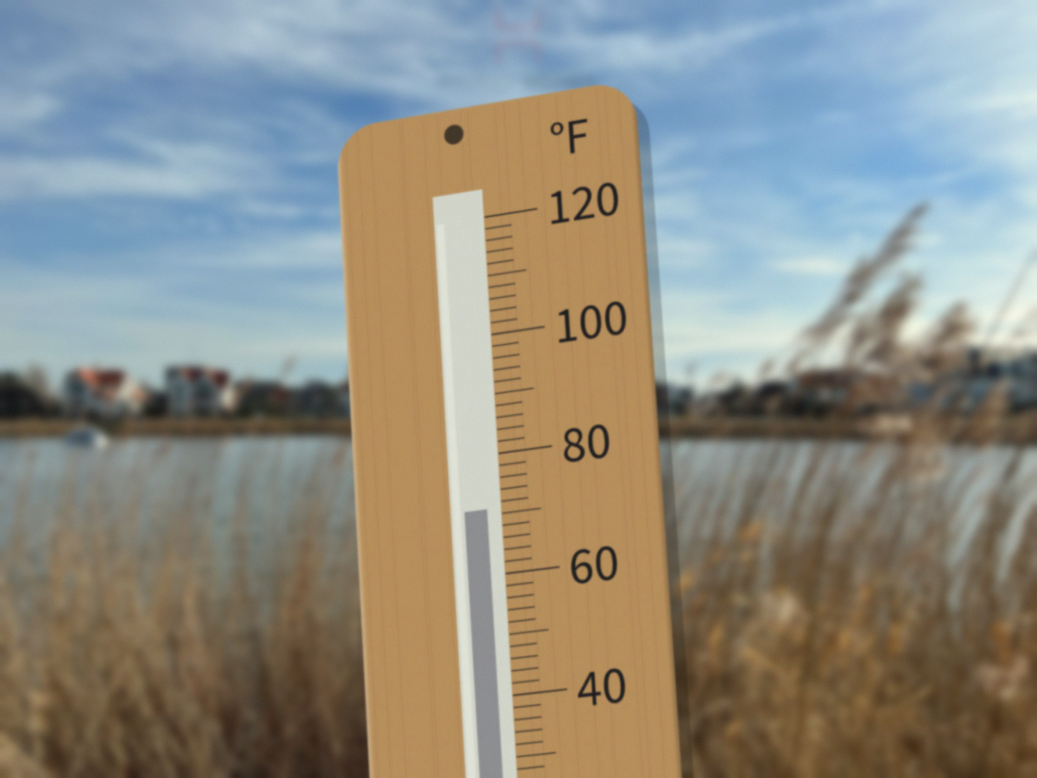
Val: 71 °F
